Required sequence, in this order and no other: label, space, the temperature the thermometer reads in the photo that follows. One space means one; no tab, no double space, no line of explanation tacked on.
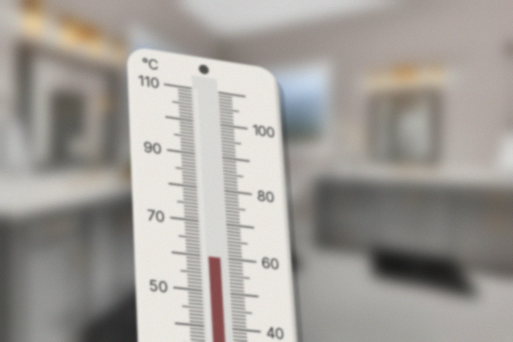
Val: 60 °C
